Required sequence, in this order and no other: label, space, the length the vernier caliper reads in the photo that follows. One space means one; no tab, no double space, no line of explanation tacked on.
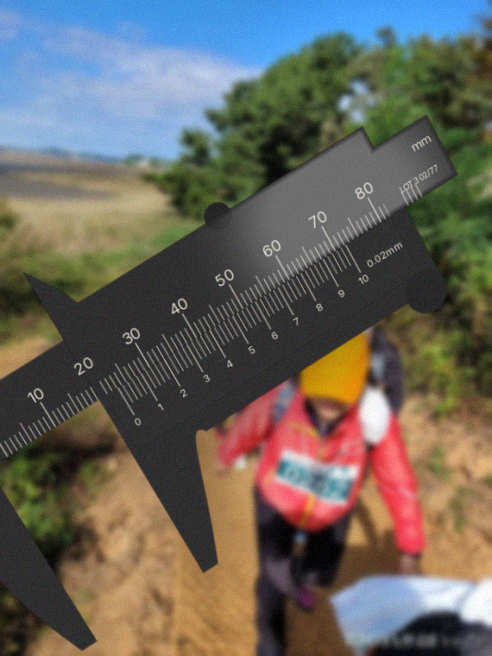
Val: 23.2 mm
